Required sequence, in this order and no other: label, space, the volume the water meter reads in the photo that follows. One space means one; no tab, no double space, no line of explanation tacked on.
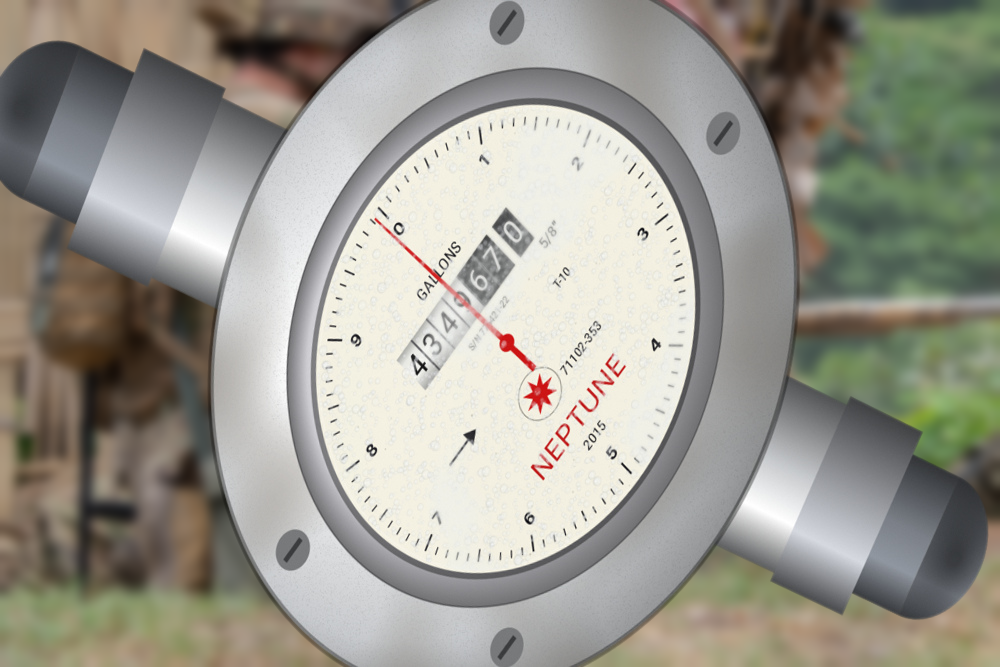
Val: 4349669.9 gal
